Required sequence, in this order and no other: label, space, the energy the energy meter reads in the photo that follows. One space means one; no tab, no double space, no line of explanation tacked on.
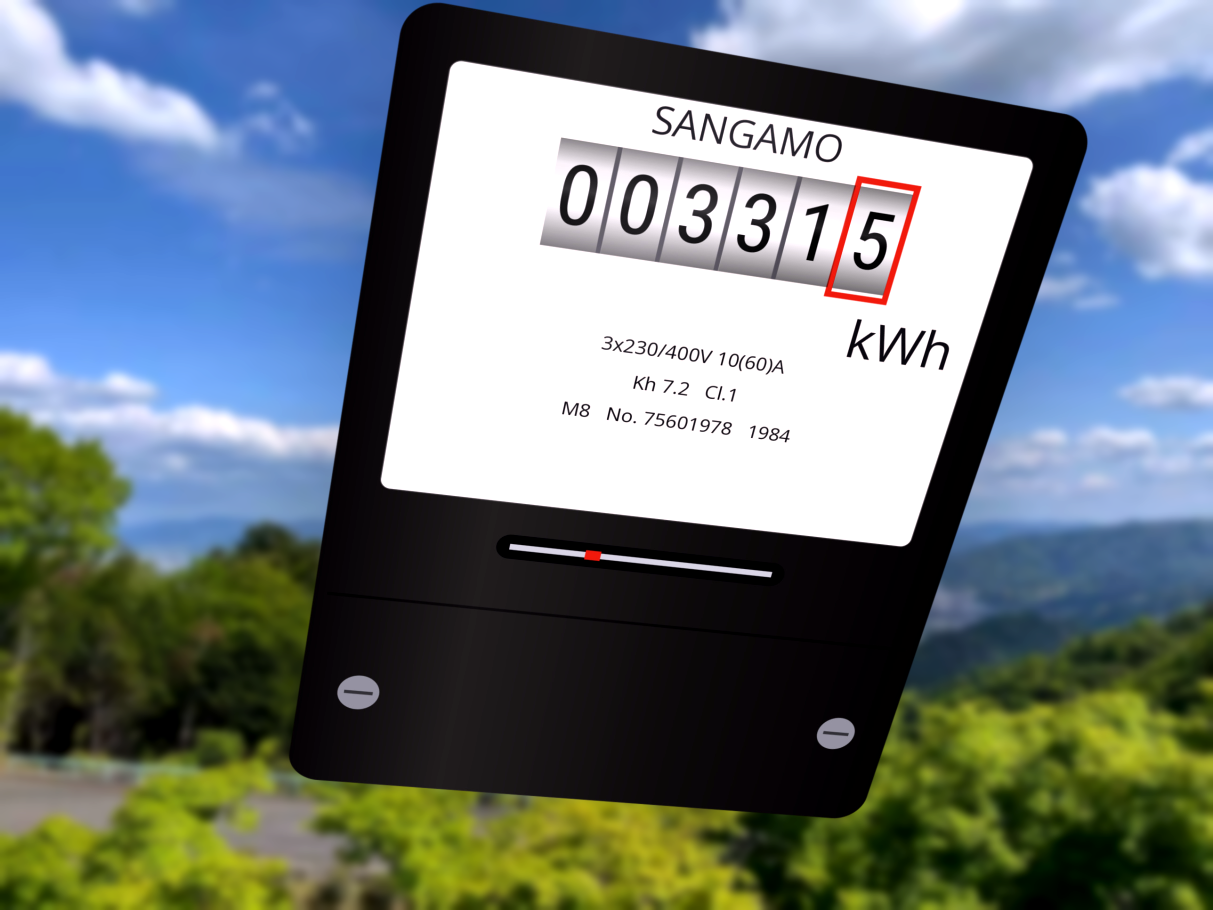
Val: 331.5 kWh
